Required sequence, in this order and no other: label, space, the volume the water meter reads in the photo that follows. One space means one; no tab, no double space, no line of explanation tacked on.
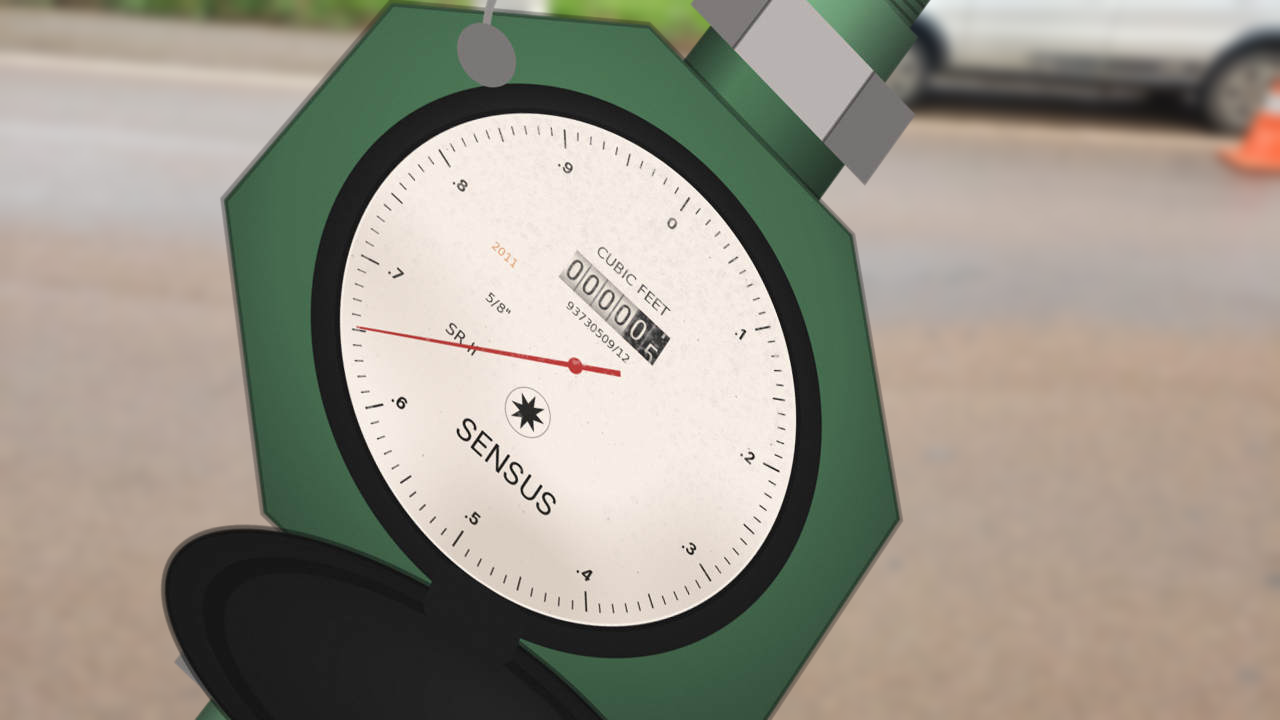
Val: 4.65 ft³
